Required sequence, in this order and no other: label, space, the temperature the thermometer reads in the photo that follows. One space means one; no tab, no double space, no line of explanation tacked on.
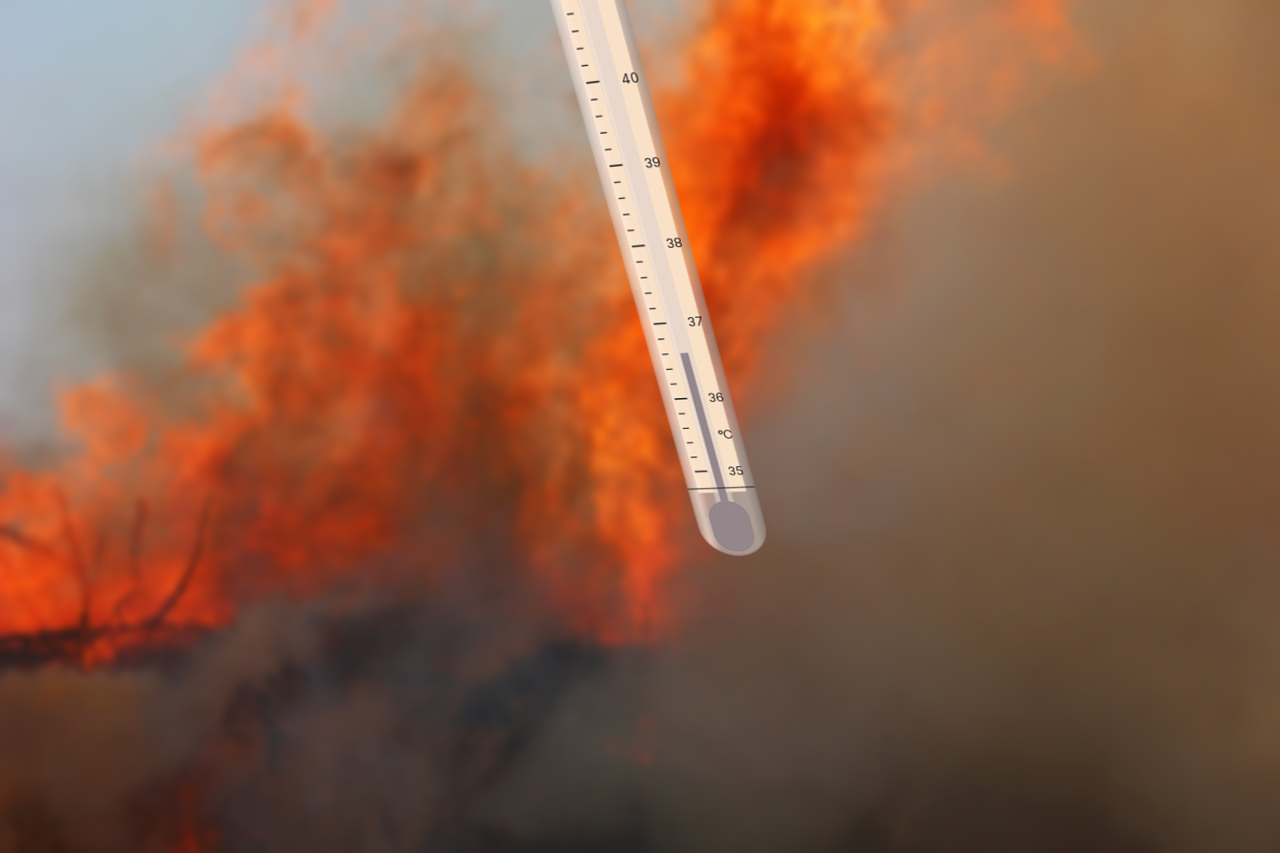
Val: 36.6 °C
